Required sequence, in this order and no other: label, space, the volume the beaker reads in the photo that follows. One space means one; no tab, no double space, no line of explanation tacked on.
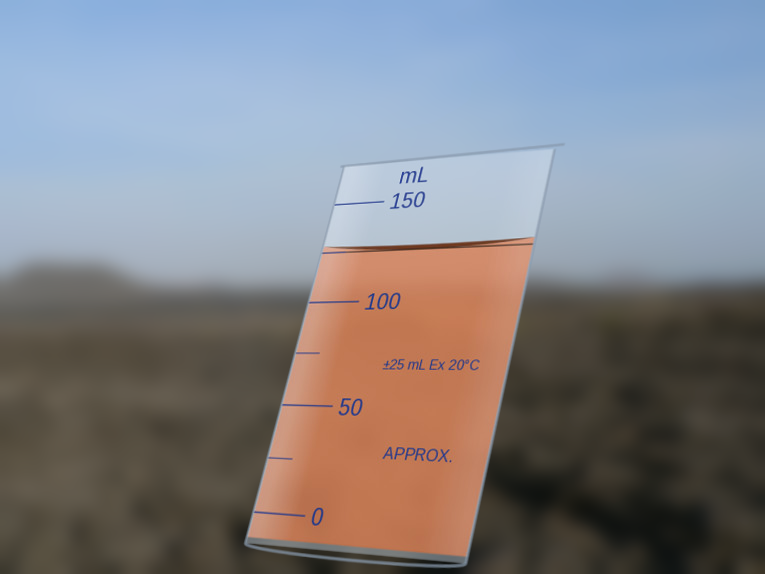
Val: 125 mL
